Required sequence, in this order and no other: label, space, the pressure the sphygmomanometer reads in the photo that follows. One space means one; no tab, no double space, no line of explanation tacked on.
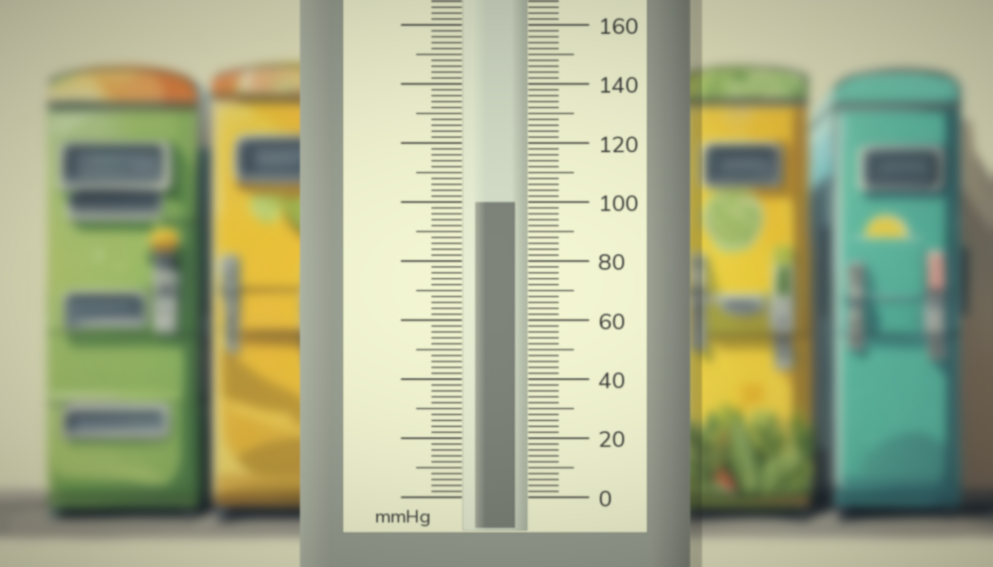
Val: 100 mmHg
